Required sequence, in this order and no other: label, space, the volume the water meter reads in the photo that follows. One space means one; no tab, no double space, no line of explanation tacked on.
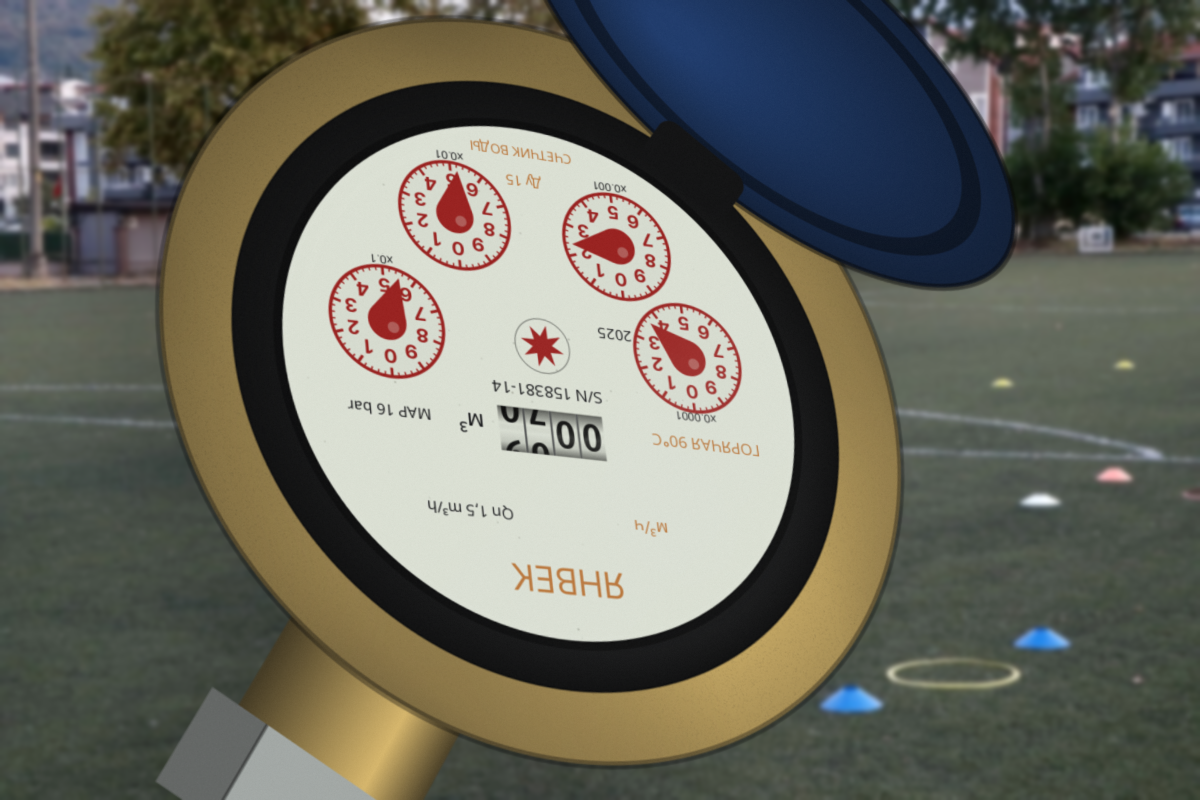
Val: 69.5523 m³
